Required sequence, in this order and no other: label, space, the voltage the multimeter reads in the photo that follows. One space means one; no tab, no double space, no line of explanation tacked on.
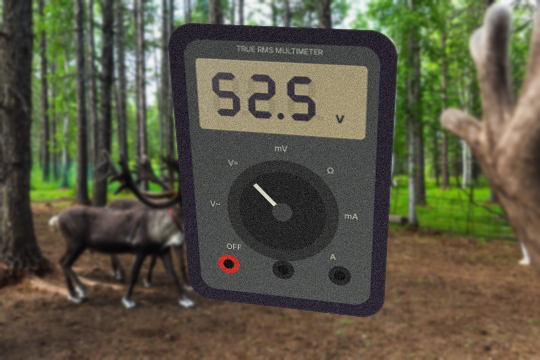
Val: 52.5 V
